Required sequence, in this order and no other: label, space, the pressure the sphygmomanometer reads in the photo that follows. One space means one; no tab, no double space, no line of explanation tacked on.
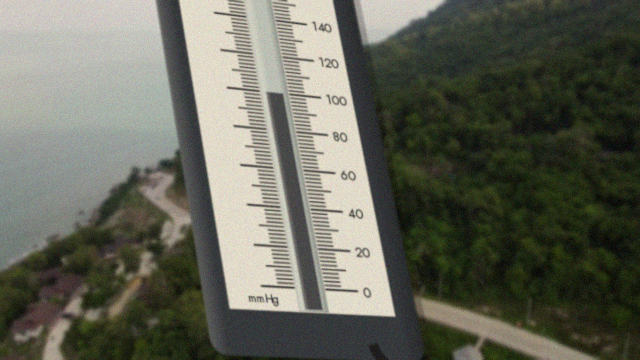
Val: 100 mmHg
